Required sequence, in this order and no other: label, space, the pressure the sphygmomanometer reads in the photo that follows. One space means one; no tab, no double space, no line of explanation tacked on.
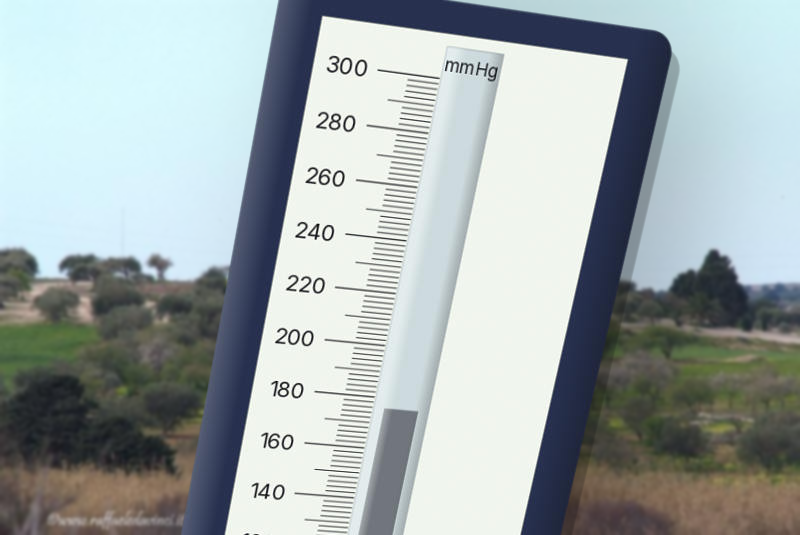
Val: 176 mmHg
